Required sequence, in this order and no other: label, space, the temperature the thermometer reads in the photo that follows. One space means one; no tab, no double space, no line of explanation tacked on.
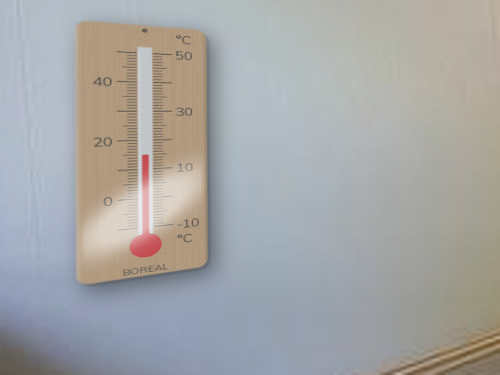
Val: 15 °C
